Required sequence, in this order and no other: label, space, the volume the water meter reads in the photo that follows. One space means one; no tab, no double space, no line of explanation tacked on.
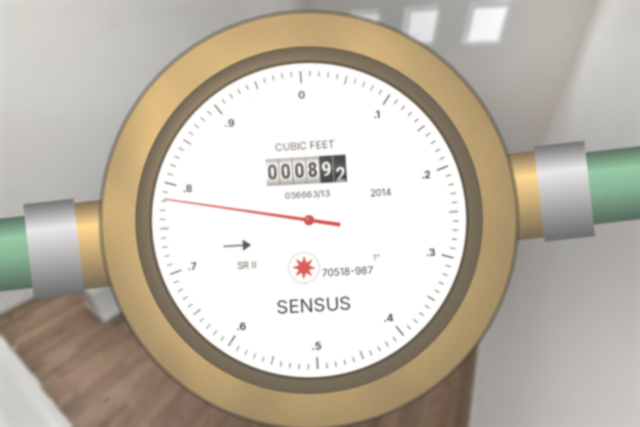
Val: 891.78 ft³
